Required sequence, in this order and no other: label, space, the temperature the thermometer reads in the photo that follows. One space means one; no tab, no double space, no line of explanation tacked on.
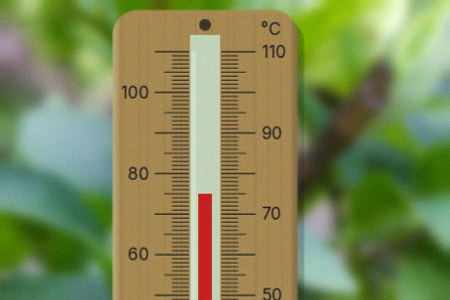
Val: 75 °C
